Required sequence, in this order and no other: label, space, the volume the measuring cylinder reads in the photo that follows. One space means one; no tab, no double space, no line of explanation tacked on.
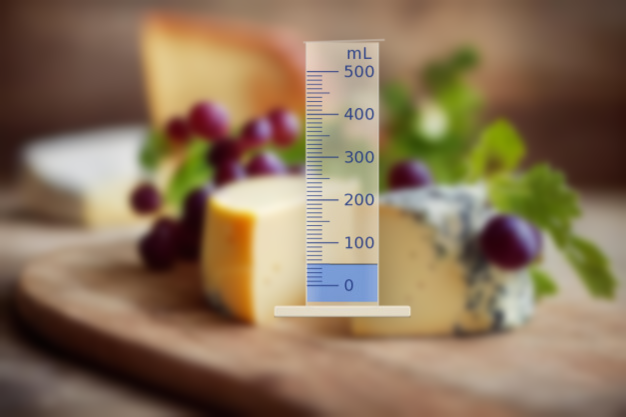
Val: 50 mL
